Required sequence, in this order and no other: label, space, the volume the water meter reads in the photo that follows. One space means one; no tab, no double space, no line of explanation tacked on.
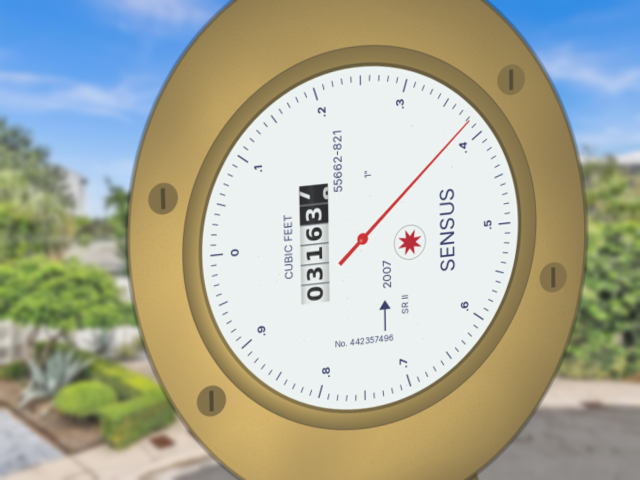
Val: 31637.38 ft³
